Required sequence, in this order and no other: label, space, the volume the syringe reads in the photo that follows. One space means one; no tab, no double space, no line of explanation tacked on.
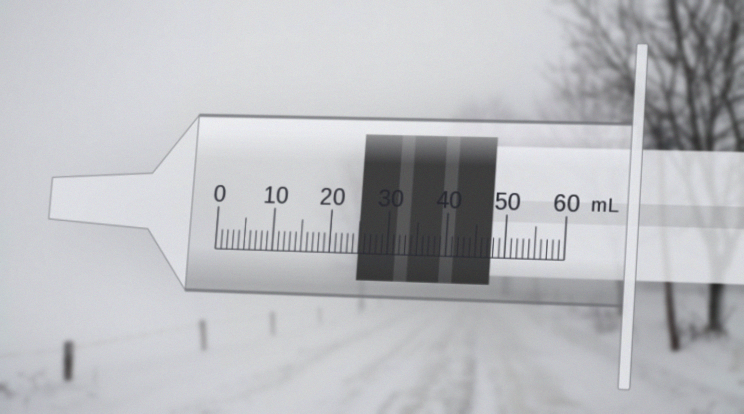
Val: 25 mL
